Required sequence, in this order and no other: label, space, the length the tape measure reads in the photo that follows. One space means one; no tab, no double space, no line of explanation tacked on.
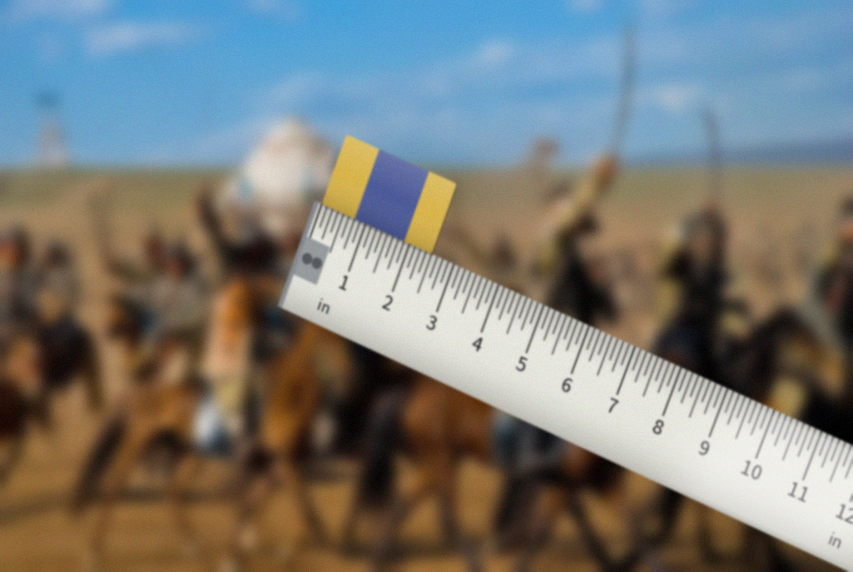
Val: 2.5 in
